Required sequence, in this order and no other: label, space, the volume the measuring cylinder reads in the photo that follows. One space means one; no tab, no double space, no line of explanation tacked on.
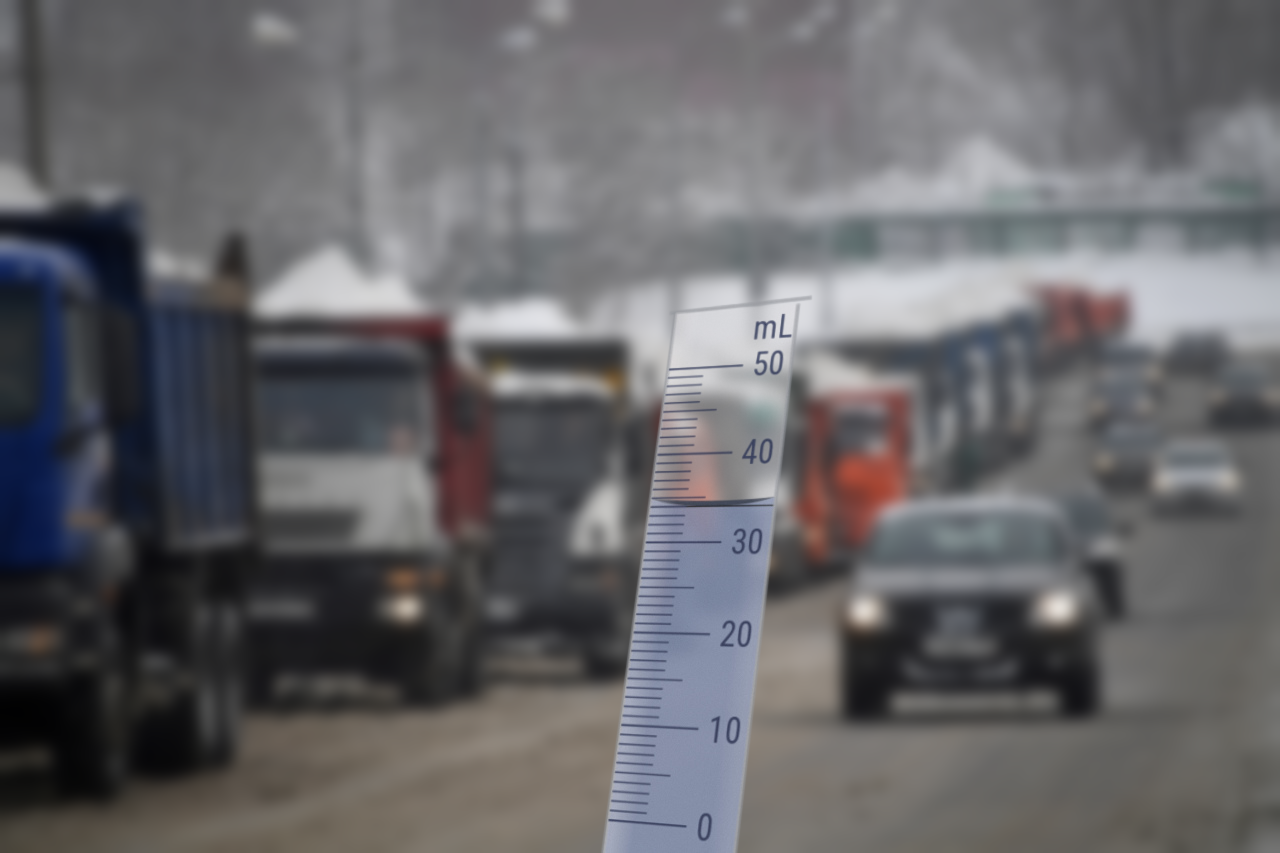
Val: 34 mL
